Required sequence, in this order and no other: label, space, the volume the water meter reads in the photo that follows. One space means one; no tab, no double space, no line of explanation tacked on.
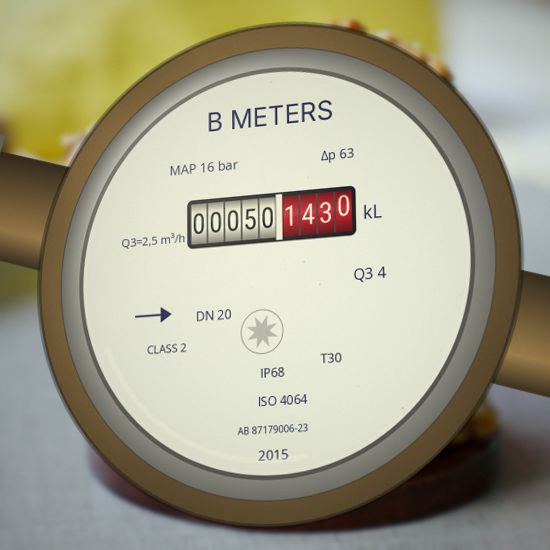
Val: 50.1430 kL
